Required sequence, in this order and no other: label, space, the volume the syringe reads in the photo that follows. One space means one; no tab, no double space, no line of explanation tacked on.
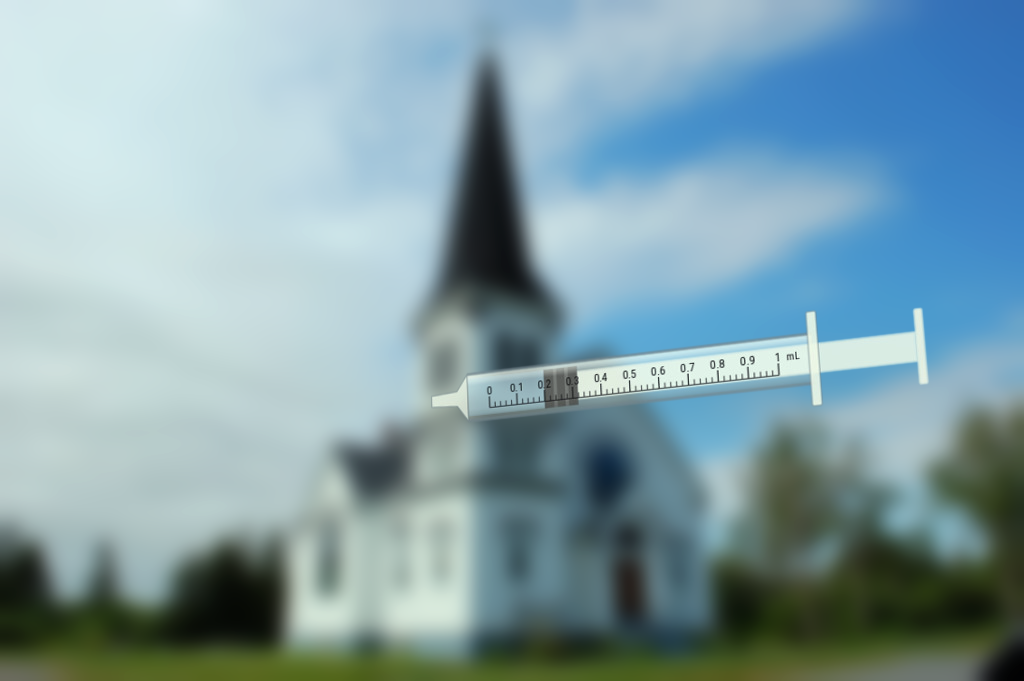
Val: 0.2 mL
